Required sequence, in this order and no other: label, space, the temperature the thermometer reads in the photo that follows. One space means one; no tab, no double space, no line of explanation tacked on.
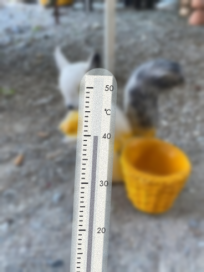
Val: 40 °C
